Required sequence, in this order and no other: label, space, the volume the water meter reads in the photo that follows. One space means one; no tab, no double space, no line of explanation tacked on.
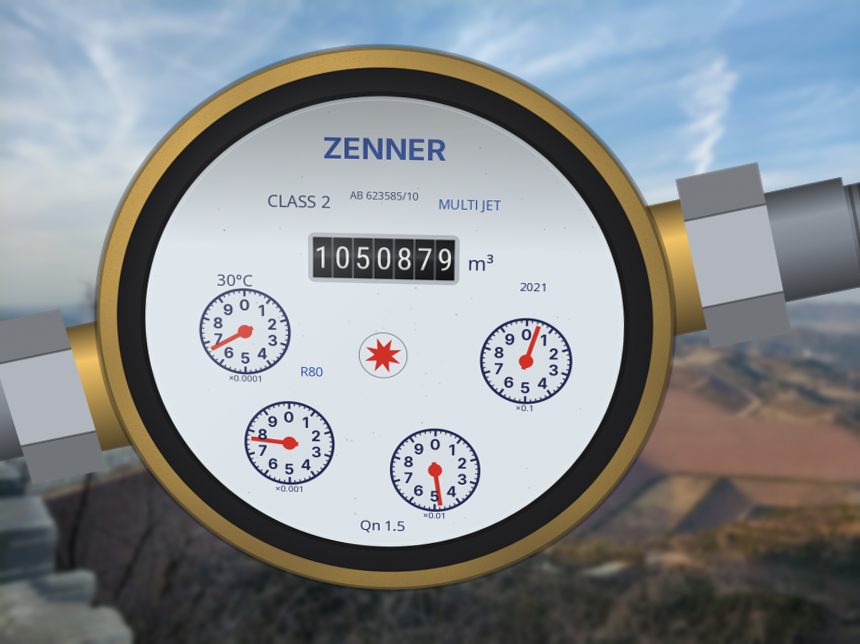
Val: 1050879.0476 m³
